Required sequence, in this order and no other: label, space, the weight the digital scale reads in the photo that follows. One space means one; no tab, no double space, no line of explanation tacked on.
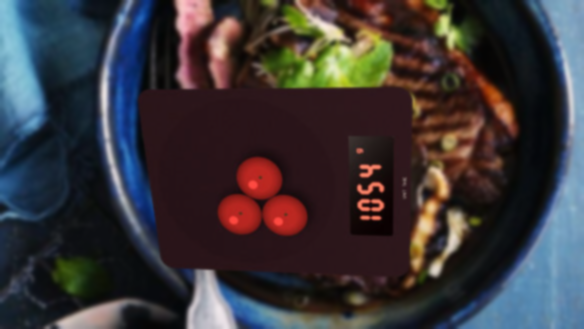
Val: 1054 g
